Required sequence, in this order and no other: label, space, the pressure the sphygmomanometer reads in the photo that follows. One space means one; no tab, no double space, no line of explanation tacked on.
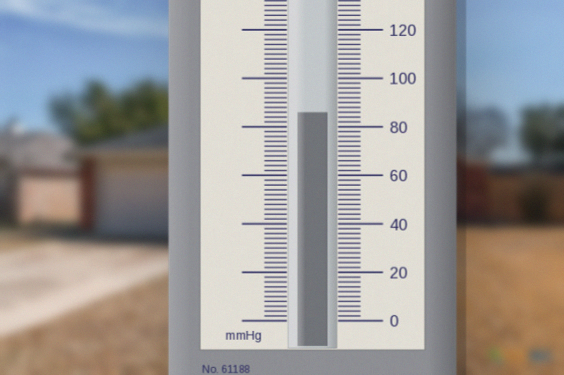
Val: 86 mmHg
